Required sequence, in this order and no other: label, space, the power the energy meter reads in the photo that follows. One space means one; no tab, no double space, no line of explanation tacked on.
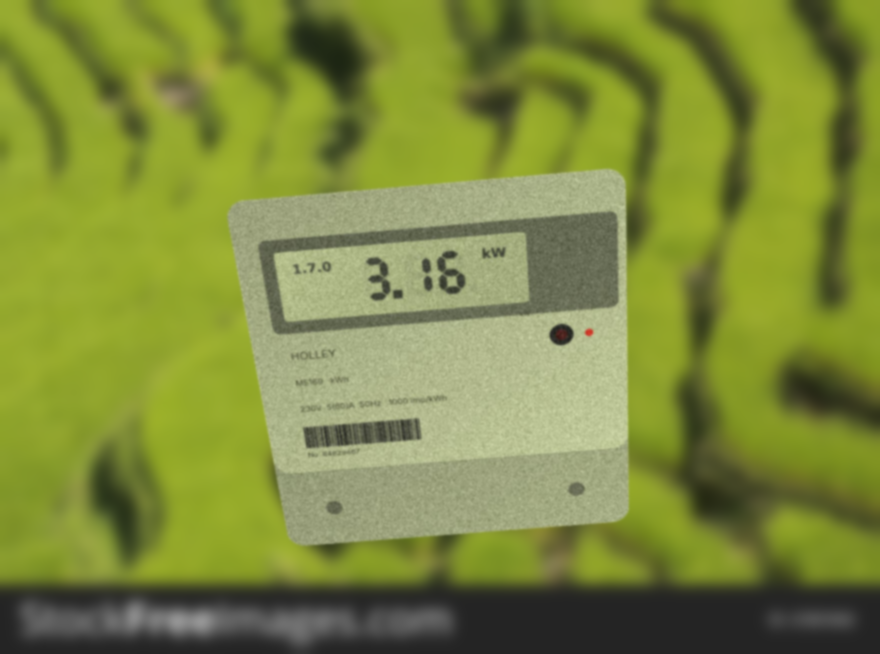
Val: 3.16 kW
